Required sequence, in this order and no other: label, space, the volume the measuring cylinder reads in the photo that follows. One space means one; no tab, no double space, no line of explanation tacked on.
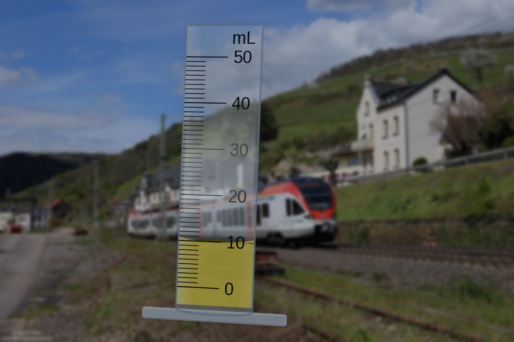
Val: 10 mL
